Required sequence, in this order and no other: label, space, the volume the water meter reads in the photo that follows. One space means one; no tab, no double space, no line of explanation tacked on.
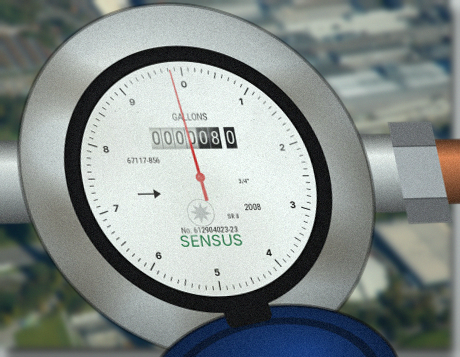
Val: 79.8 gal
